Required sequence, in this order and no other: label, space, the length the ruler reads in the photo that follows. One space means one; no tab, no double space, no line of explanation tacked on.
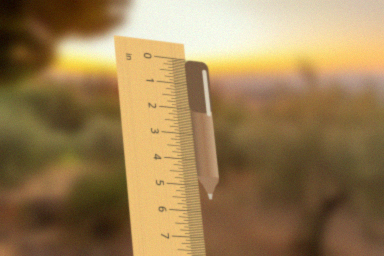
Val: 5.5 in
